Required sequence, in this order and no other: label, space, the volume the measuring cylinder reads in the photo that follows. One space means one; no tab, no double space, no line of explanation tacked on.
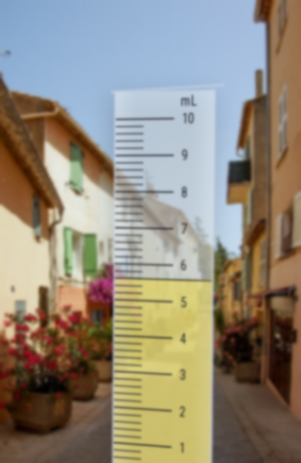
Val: 5.6 mL
